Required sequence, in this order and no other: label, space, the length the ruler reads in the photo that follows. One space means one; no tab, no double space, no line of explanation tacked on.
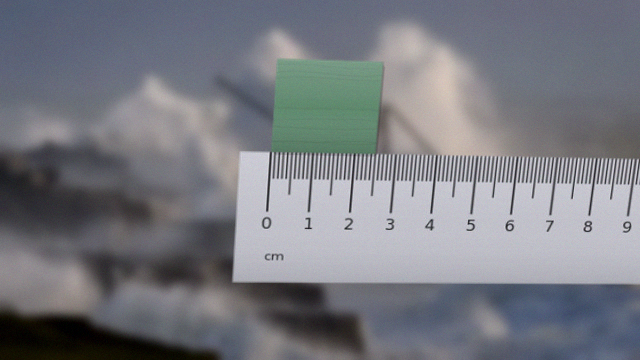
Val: 2.5 cm
